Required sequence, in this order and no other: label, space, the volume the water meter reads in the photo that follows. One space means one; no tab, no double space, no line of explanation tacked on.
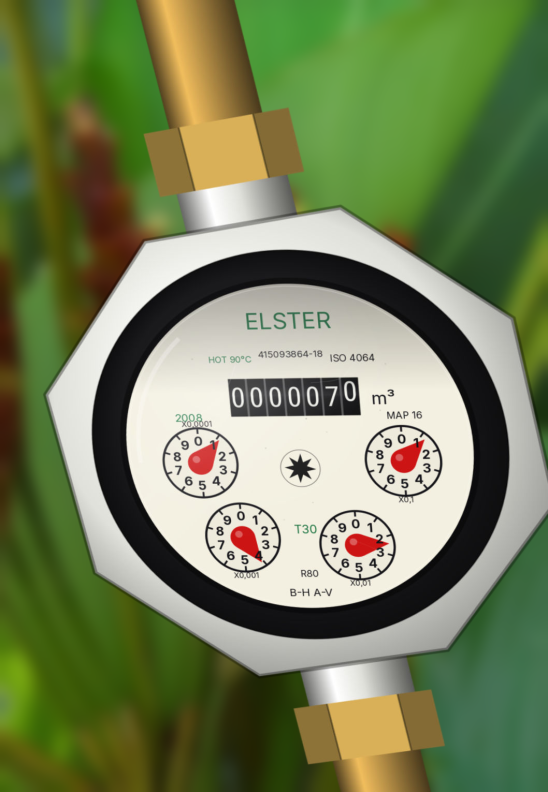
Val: 70.1241 m³
